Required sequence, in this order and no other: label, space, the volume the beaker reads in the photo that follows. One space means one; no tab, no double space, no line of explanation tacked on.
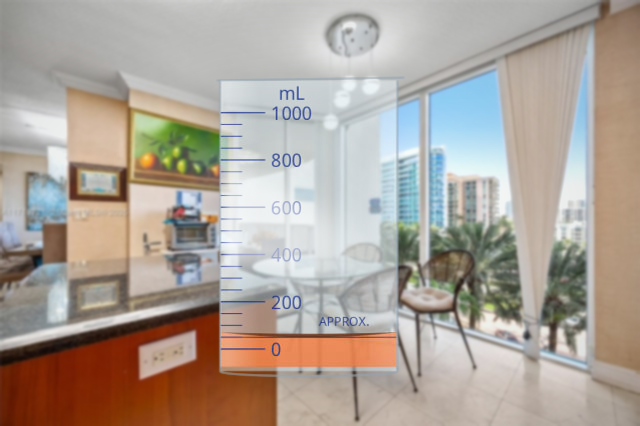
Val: 50 mL
